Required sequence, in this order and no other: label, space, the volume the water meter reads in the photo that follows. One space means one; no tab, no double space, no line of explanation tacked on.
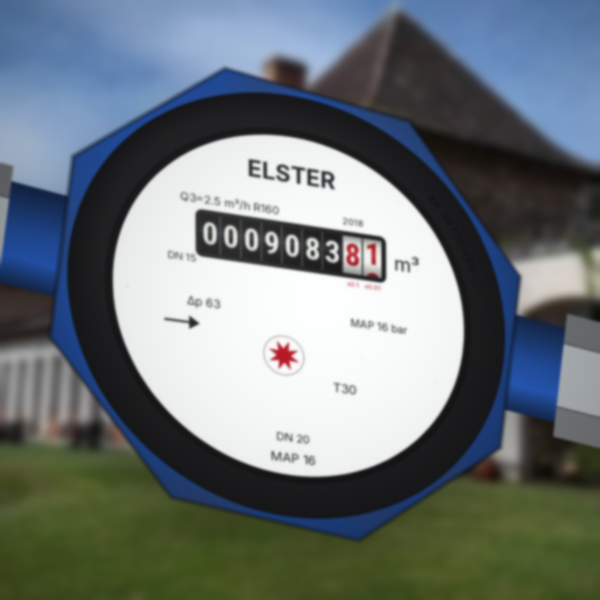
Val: 9083.81 m³
